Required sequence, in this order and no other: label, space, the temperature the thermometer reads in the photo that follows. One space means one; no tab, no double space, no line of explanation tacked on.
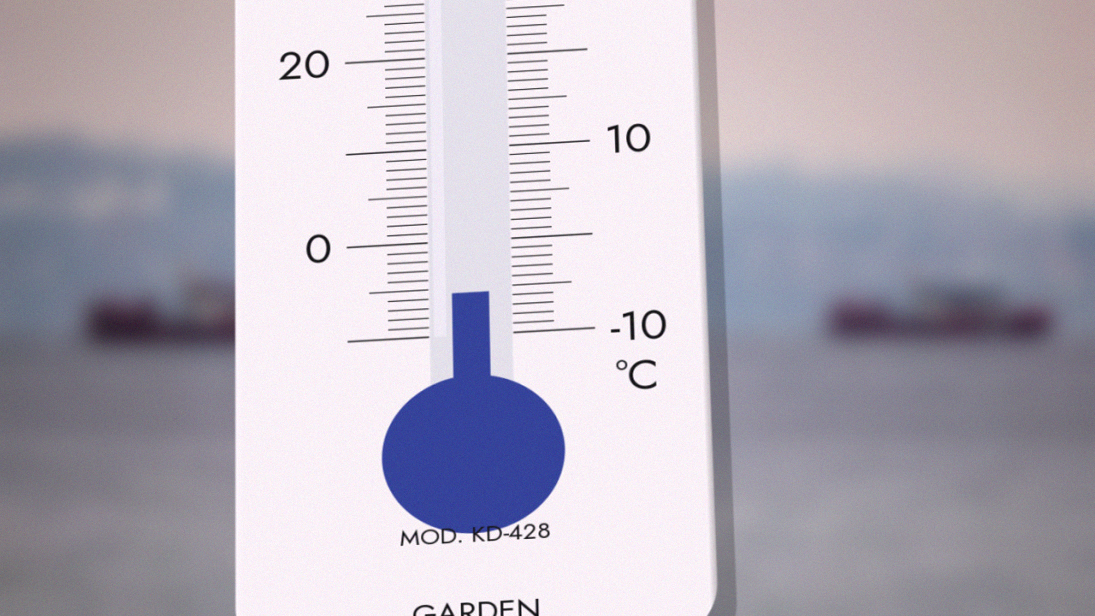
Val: -5.5 °C
